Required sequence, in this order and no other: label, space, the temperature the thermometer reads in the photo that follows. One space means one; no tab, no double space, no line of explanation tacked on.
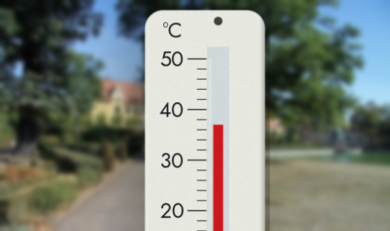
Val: 37 °C
